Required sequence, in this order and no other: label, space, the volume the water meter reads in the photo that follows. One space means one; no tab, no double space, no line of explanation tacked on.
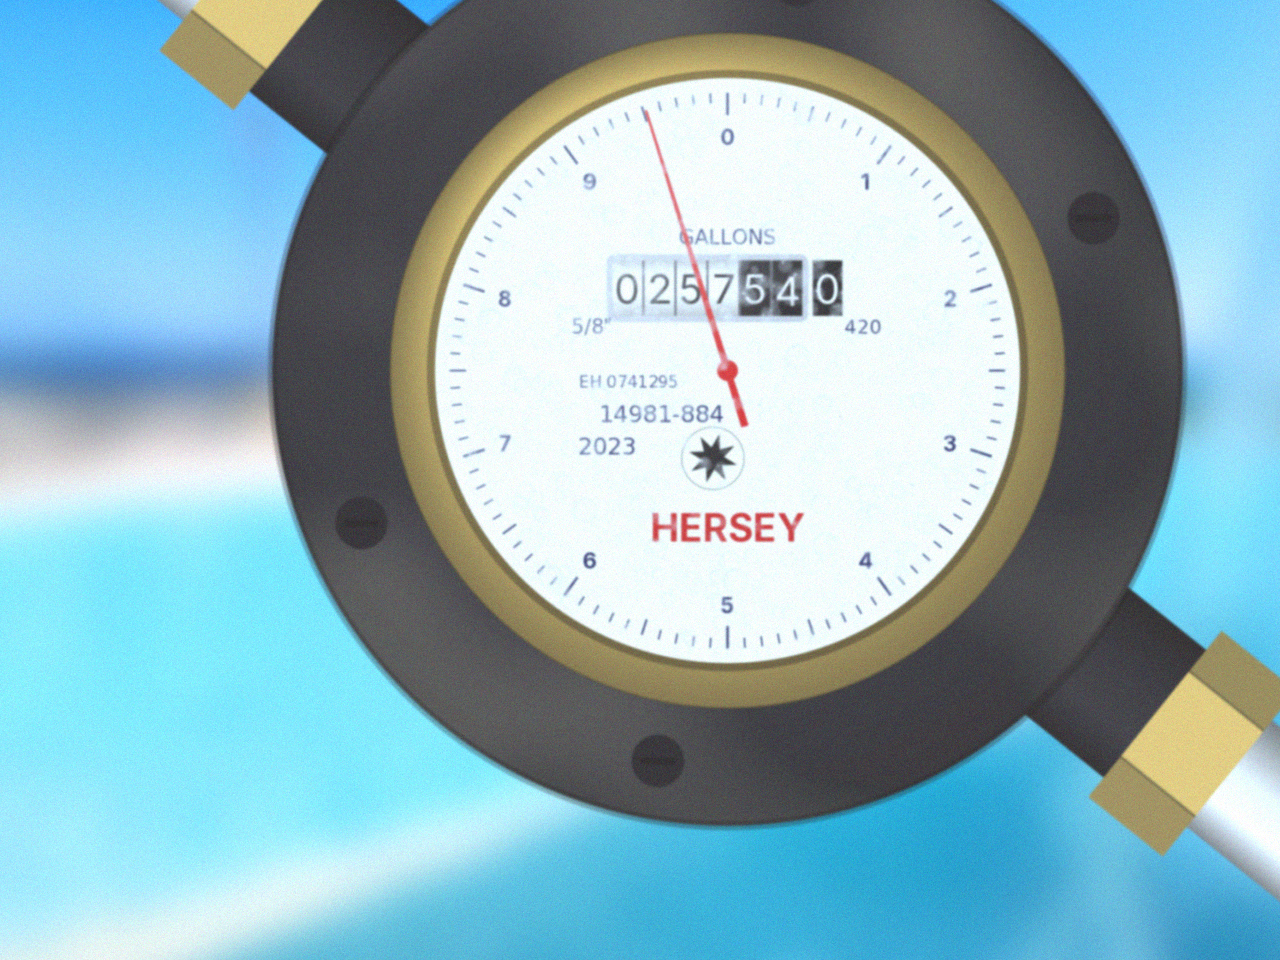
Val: 257539.5 gal
